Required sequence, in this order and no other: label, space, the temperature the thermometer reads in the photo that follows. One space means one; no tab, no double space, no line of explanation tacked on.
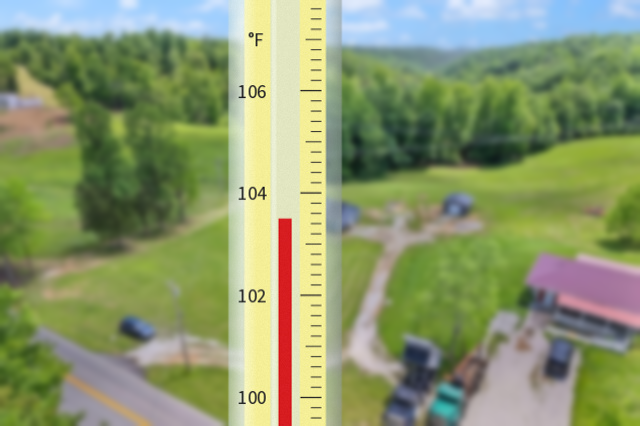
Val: 103.5 °F
